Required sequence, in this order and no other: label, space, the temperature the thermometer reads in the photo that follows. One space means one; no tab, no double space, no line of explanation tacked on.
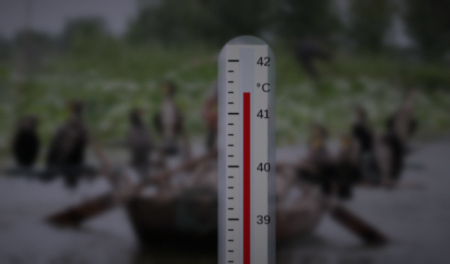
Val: 41.4 °C
